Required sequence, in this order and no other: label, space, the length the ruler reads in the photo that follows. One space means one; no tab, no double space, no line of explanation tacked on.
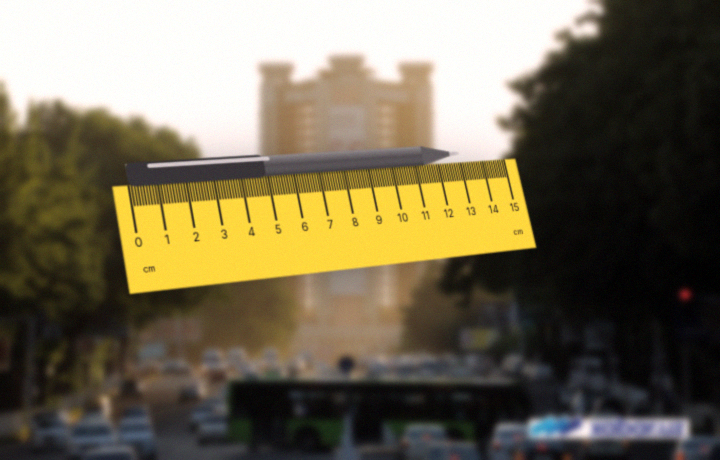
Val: 13 cm
